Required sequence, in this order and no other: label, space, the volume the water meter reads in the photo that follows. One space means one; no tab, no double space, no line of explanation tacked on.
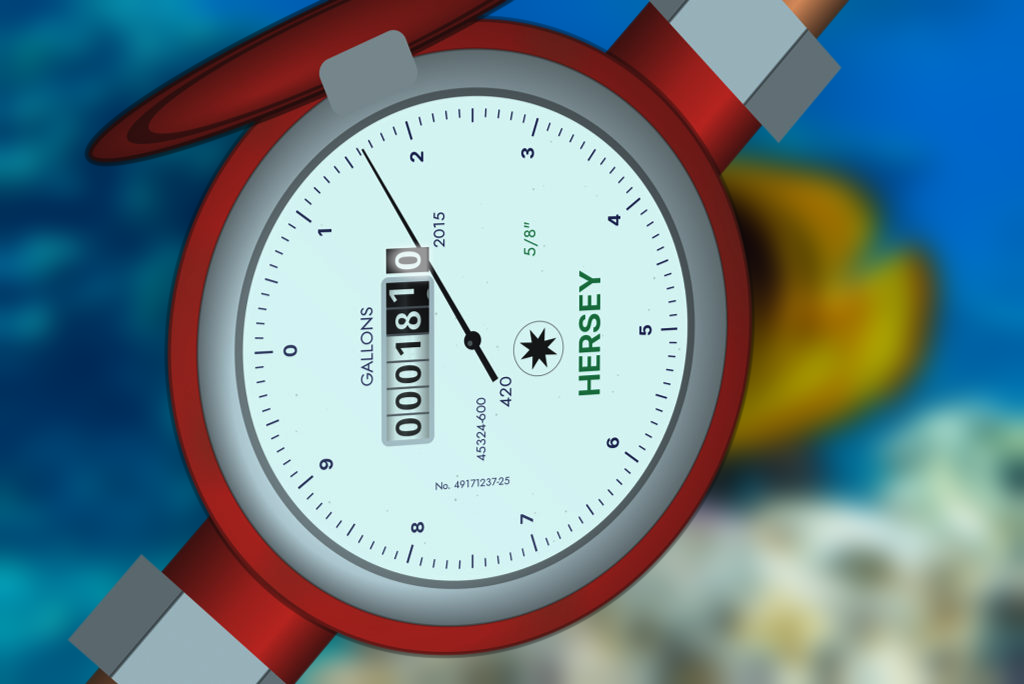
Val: 1811.6 gal
